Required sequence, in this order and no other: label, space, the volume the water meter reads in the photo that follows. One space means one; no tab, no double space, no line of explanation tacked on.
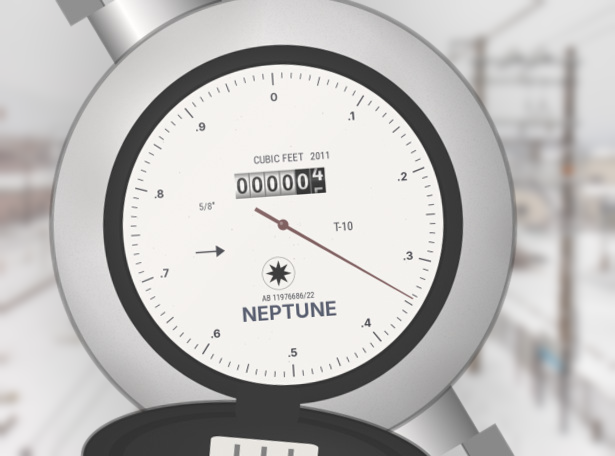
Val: 4.34 ft³
